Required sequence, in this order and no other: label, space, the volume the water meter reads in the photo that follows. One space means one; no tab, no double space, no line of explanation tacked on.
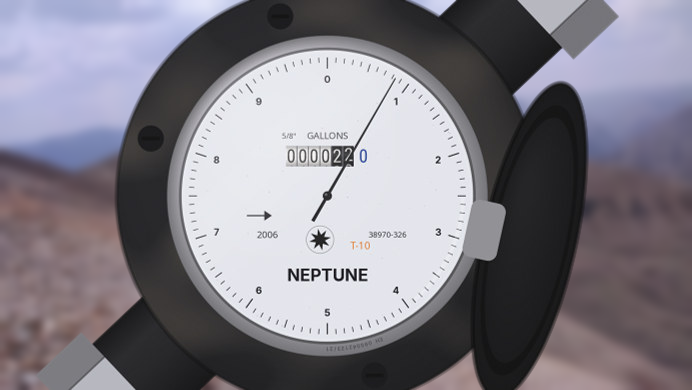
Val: 220.8 gal
